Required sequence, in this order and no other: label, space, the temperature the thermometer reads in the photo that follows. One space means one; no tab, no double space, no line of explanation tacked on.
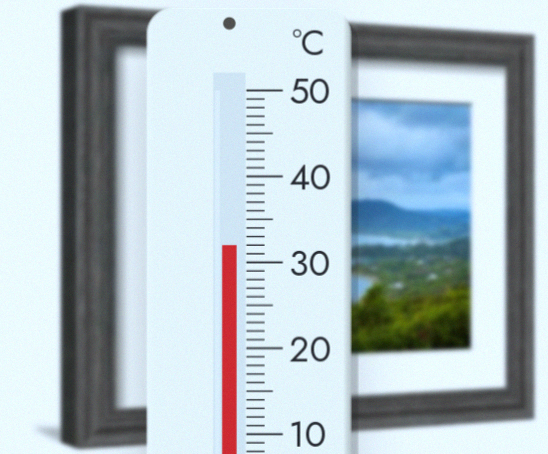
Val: 32 °C
